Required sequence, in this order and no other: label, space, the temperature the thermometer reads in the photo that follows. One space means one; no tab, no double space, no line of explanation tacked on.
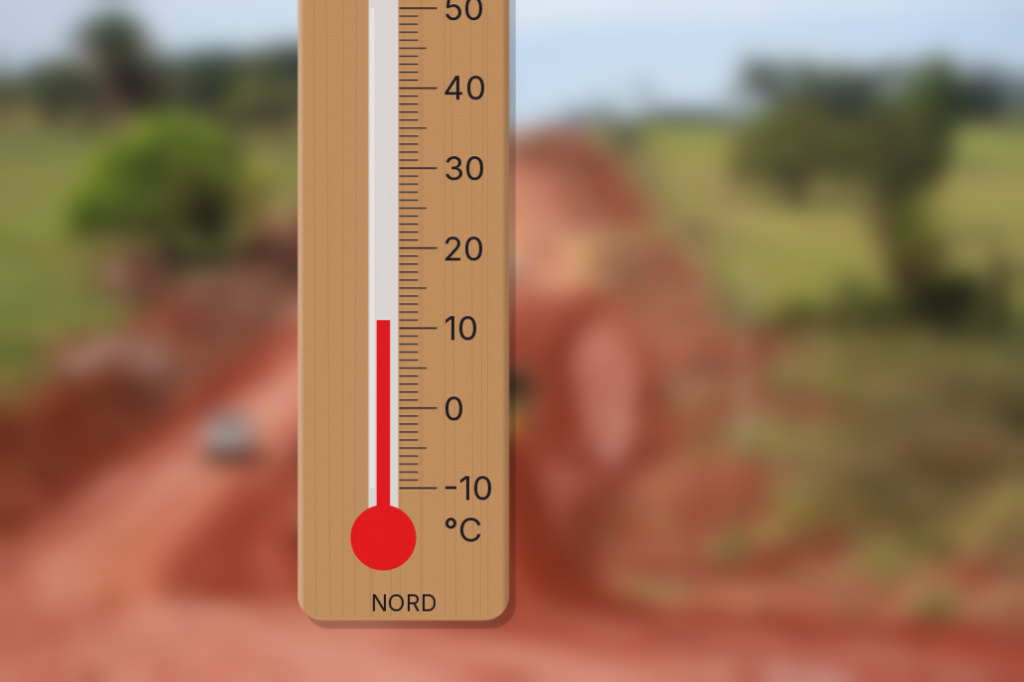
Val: 11 °C
